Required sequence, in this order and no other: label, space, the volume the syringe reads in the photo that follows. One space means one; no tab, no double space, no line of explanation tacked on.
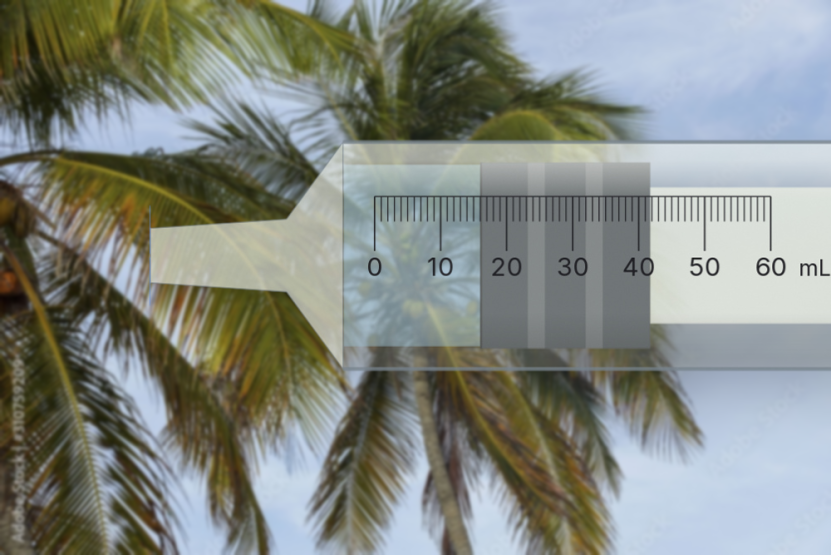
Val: 16 mL
